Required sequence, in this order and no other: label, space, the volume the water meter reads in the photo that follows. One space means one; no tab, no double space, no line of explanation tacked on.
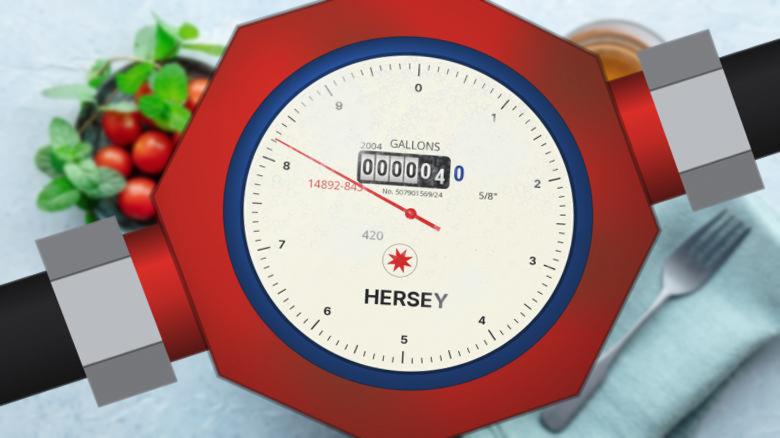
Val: 38.2 gal
